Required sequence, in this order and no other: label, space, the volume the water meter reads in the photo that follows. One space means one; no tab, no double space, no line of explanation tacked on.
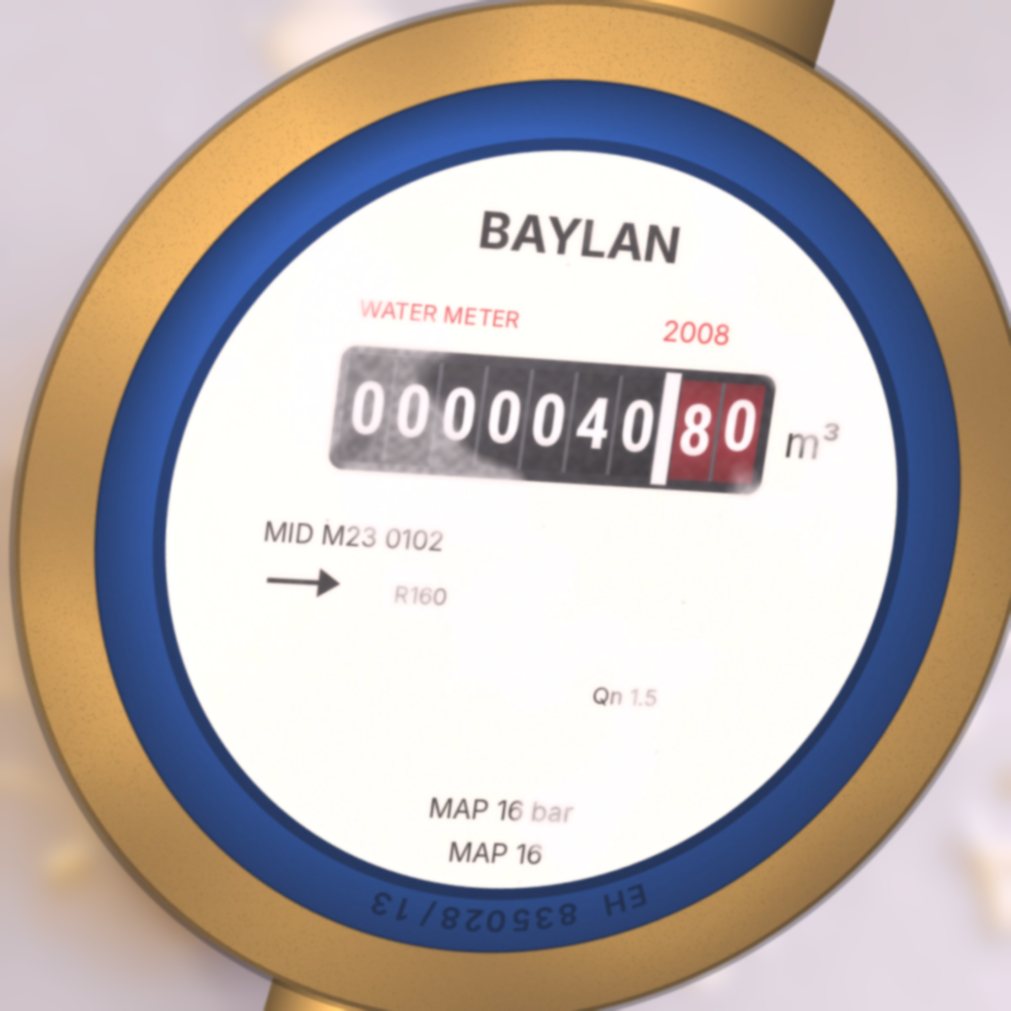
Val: 40.80 m³
